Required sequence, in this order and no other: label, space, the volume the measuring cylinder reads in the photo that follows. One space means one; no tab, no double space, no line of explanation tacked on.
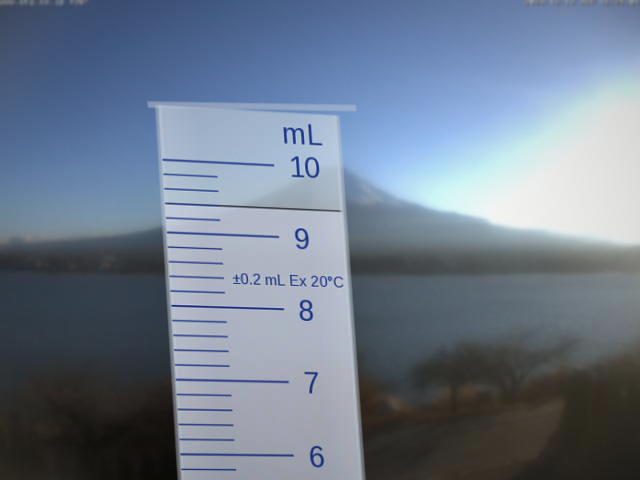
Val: 9.4 mL
